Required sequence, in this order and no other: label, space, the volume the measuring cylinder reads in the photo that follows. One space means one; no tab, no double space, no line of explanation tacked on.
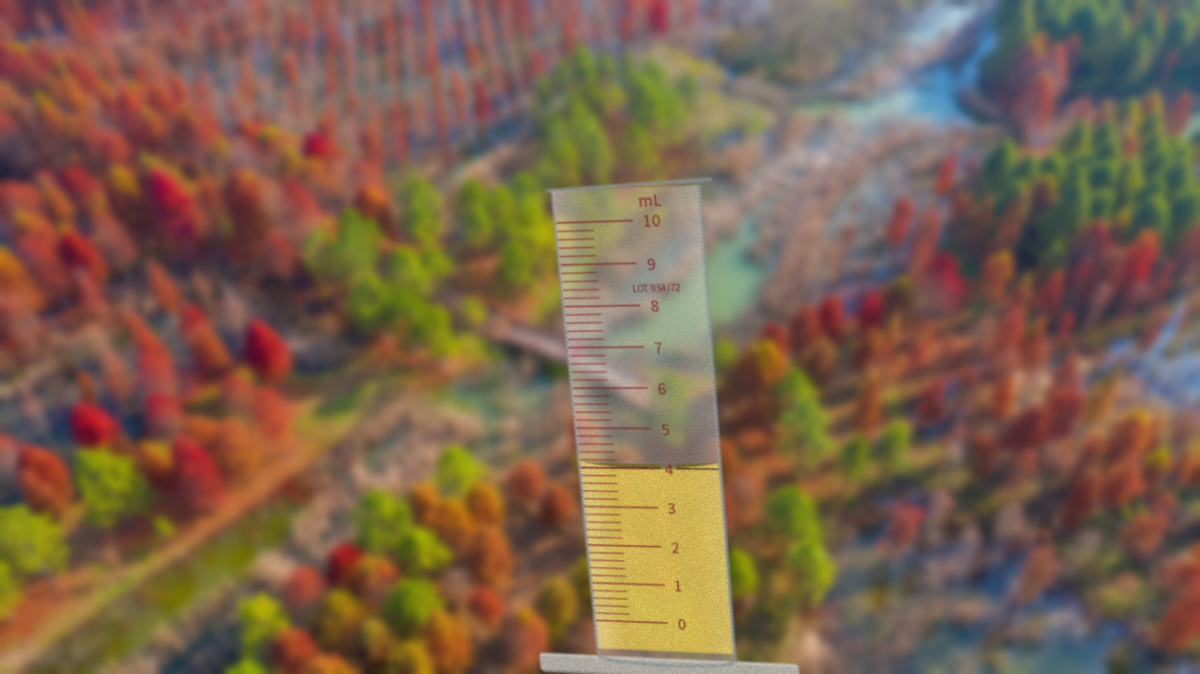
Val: 4 mL
